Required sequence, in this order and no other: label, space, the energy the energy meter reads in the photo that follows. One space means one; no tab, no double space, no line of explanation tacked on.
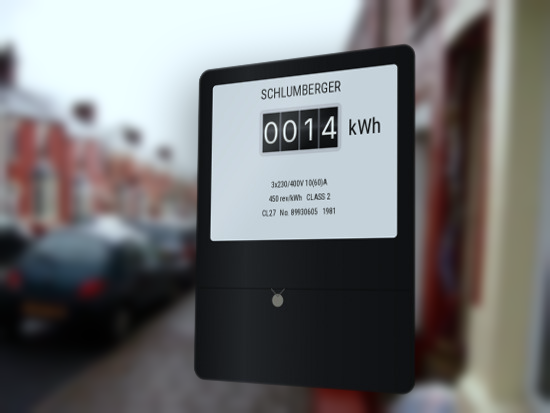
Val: 14 kWh
